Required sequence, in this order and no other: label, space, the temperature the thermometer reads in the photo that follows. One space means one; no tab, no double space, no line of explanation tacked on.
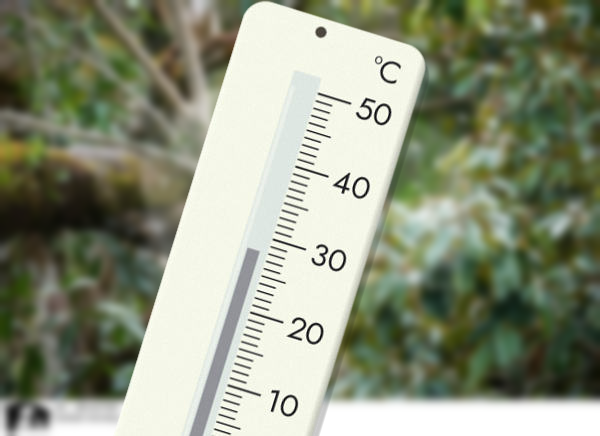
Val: 28 °C
